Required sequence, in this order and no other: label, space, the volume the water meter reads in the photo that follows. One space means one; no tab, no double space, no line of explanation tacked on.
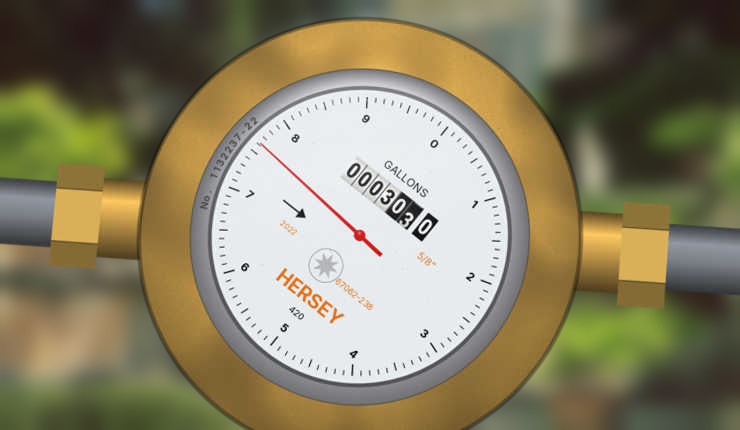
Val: 3027.6 gal
